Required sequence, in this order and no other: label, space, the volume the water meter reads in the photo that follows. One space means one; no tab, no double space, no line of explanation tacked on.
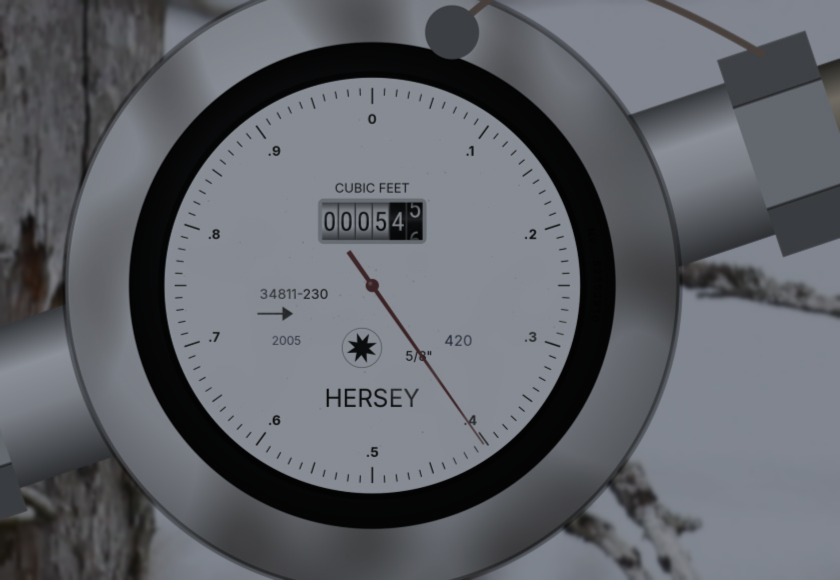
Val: 545.40 ft³
